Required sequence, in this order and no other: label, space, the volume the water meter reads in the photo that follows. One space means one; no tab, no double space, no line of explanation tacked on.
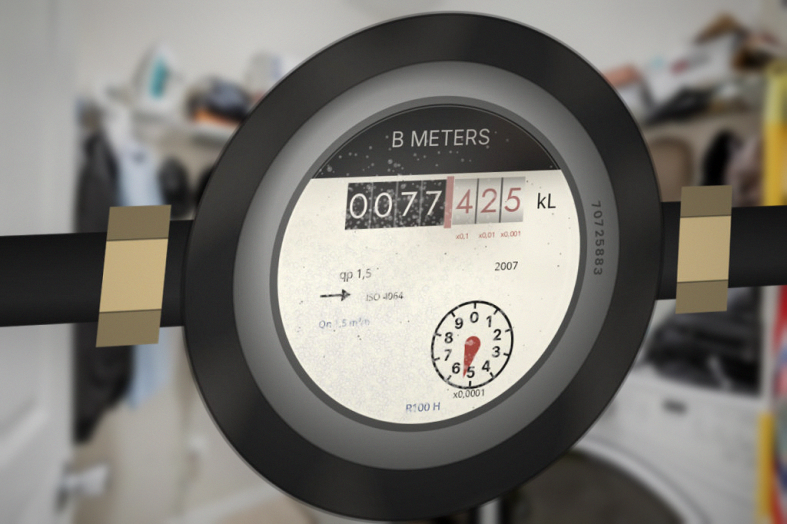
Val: 77.4255 kL
